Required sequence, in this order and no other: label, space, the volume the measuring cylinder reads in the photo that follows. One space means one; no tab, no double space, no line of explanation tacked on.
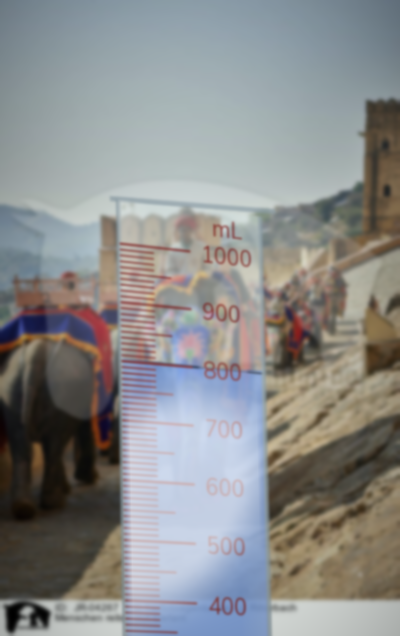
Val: 800 mL
